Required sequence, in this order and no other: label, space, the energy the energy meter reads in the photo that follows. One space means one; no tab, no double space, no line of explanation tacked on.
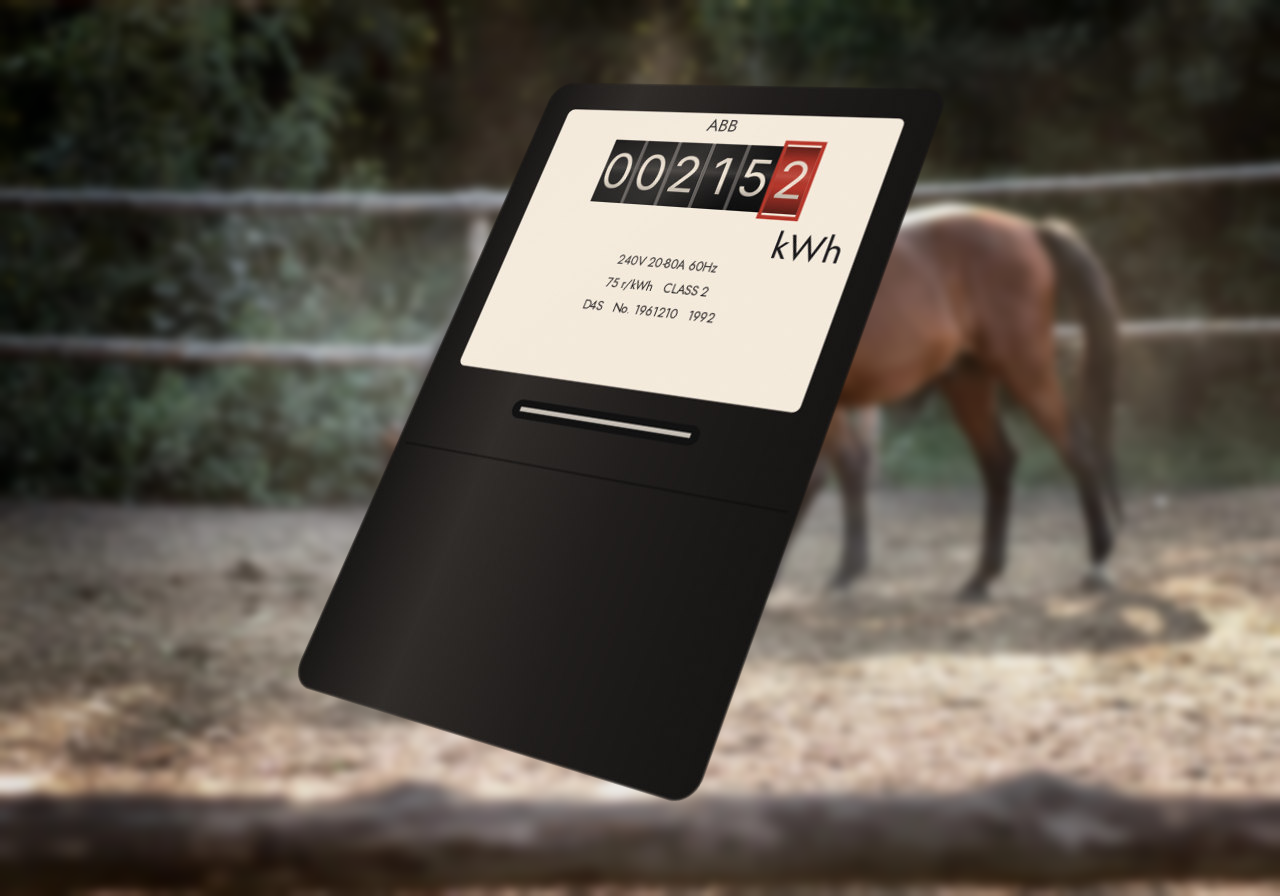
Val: 215.2 kWh
